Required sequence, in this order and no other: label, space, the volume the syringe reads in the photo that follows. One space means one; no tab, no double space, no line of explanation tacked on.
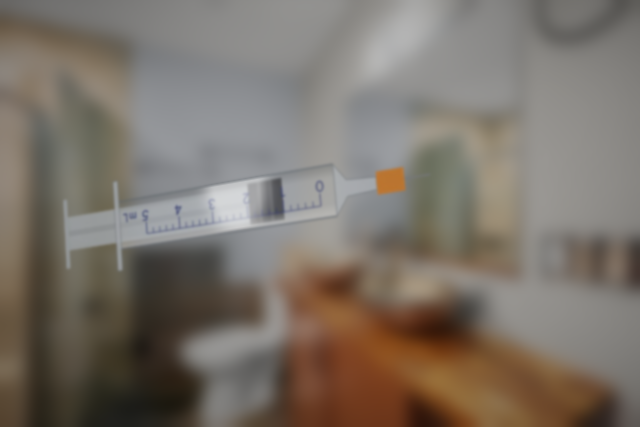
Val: 1 mL
